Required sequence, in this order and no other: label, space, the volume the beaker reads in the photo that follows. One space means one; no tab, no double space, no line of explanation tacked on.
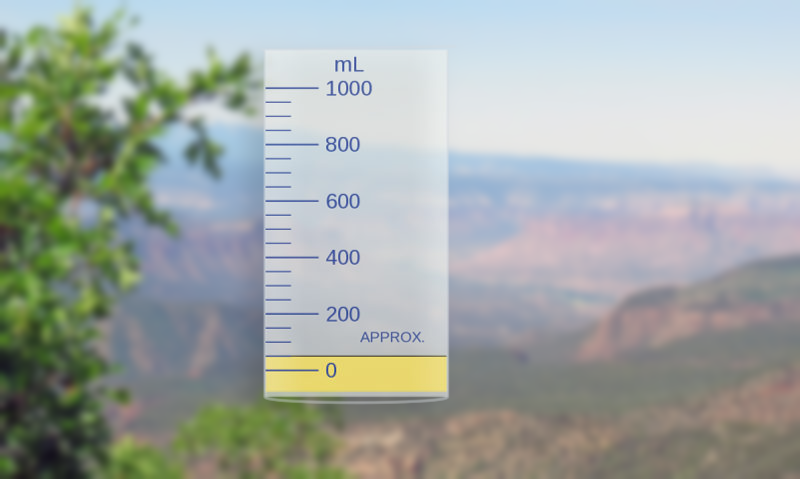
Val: 50 mL
